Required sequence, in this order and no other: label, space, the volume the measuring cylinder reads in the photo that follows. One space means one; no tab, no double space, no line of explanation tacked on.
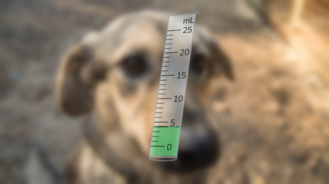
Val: 4 mL
